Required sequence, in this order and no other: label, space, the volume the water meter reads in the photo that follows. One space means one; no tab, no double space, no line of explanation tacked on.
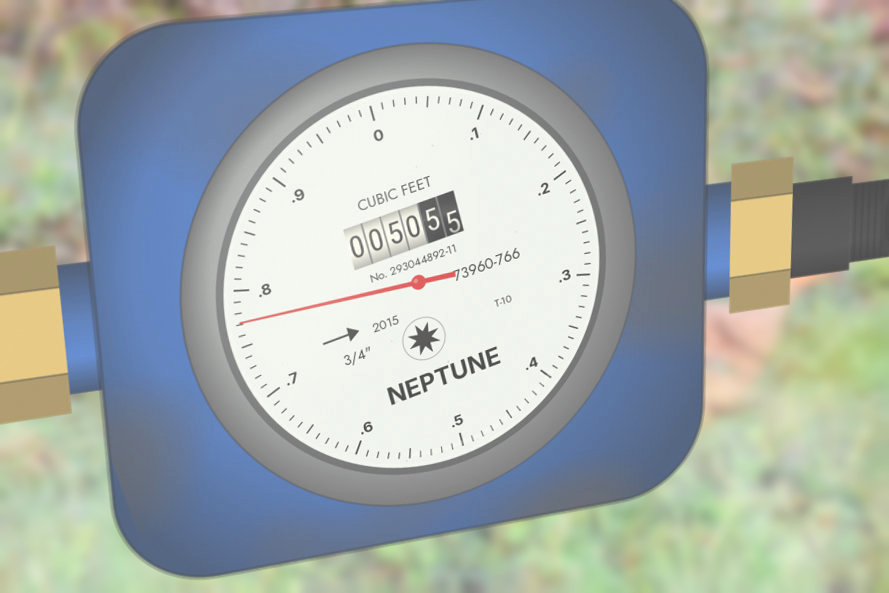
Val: 5054.77 ft³
